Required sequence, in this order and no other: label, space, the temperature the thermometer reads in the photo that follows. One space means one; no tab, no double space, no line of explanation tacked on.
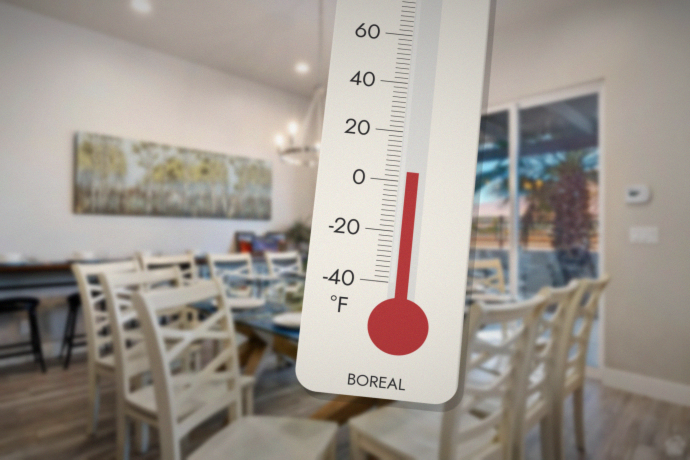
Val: 4 °F
